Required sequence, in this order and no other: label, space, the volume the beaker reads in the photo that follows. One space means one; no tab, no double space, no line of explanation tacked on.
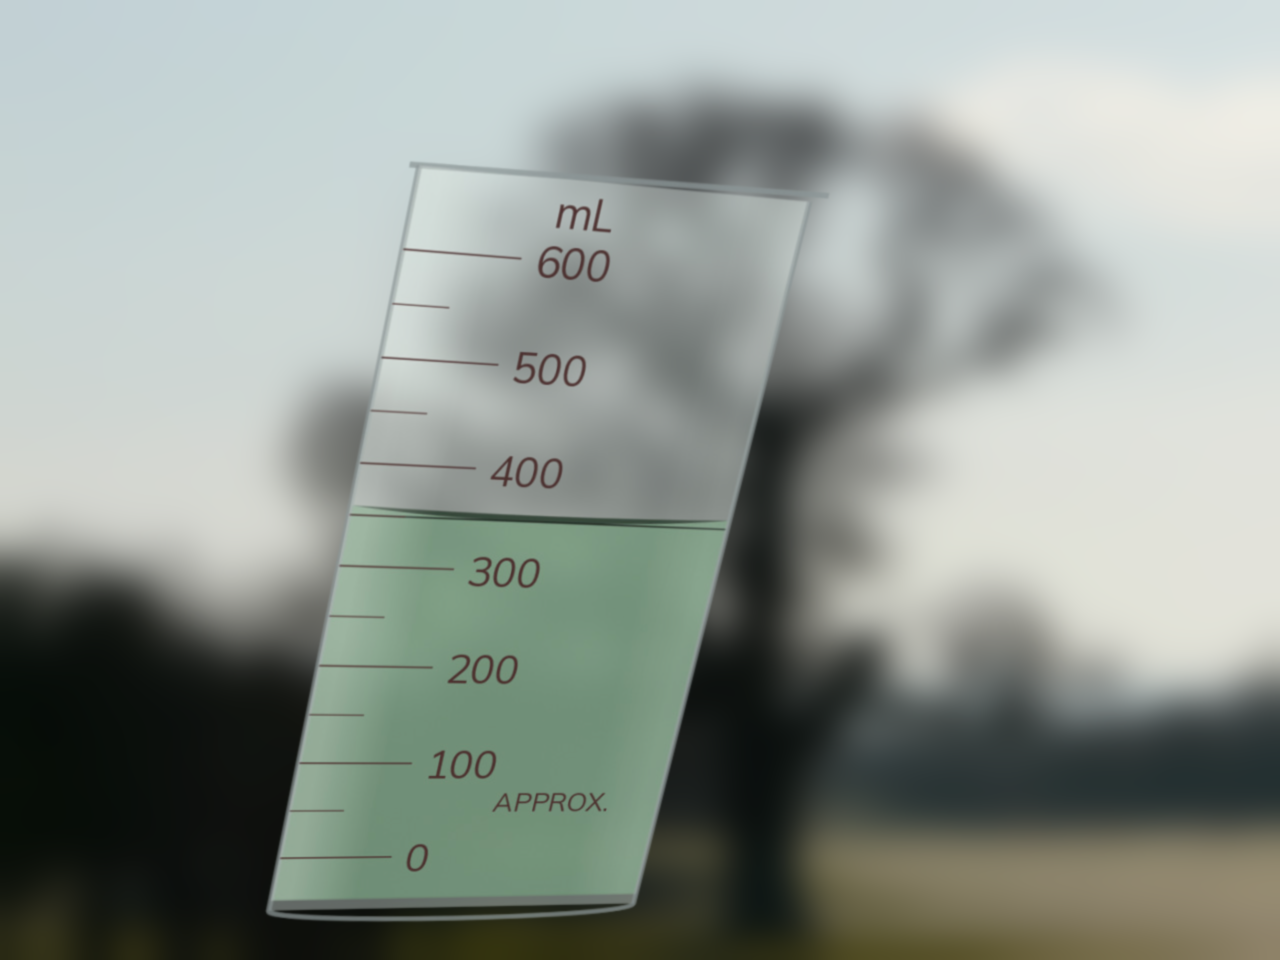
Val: 350 mL
